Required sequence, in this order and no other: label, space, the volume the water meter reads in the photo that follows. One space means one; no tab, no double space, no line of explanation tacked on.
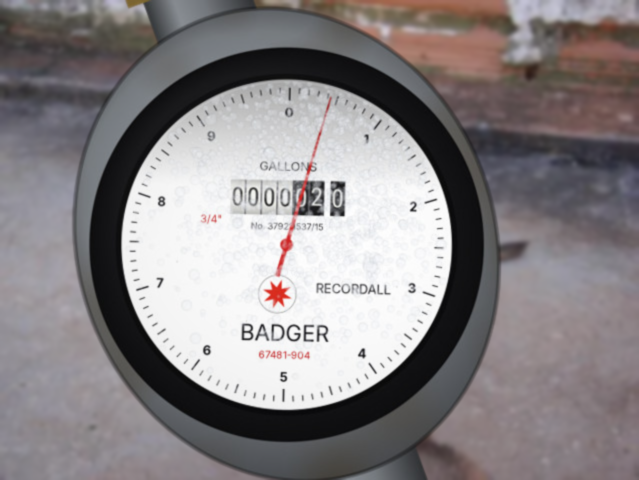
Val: 20.4 gal
